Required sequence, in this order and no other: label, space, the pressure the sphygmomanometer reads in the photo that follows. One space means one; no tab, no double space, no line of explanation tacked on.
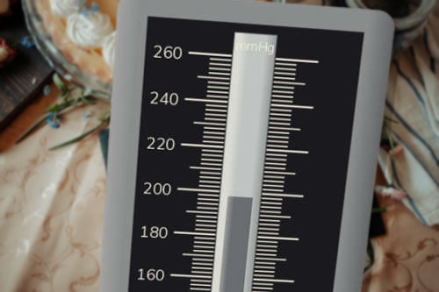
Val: 198 mmHg
